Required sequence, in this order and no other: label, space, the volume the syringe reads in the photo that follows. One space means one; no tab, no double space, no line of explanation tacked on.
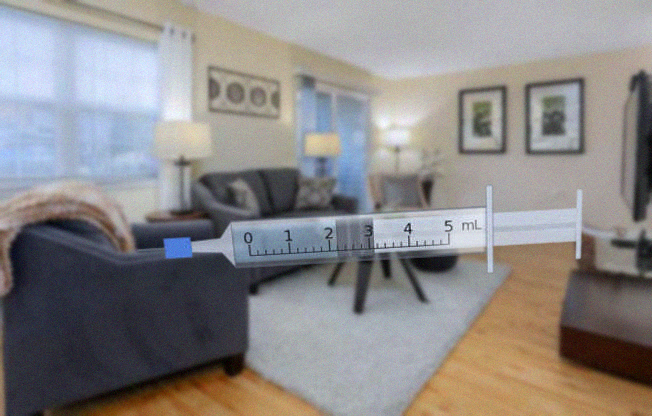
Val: 2.2 mL
